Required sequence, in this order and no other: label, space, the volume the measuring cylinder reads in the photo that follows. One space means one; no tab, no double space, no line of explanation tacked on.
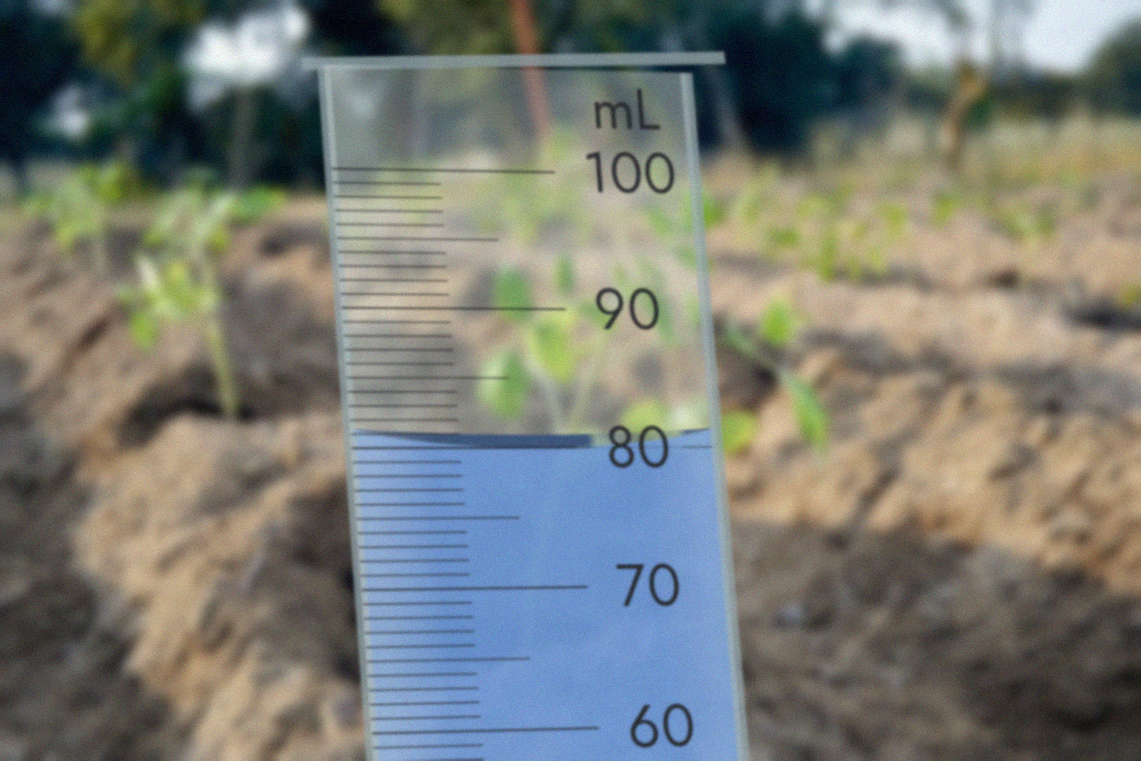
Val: 80 mL
